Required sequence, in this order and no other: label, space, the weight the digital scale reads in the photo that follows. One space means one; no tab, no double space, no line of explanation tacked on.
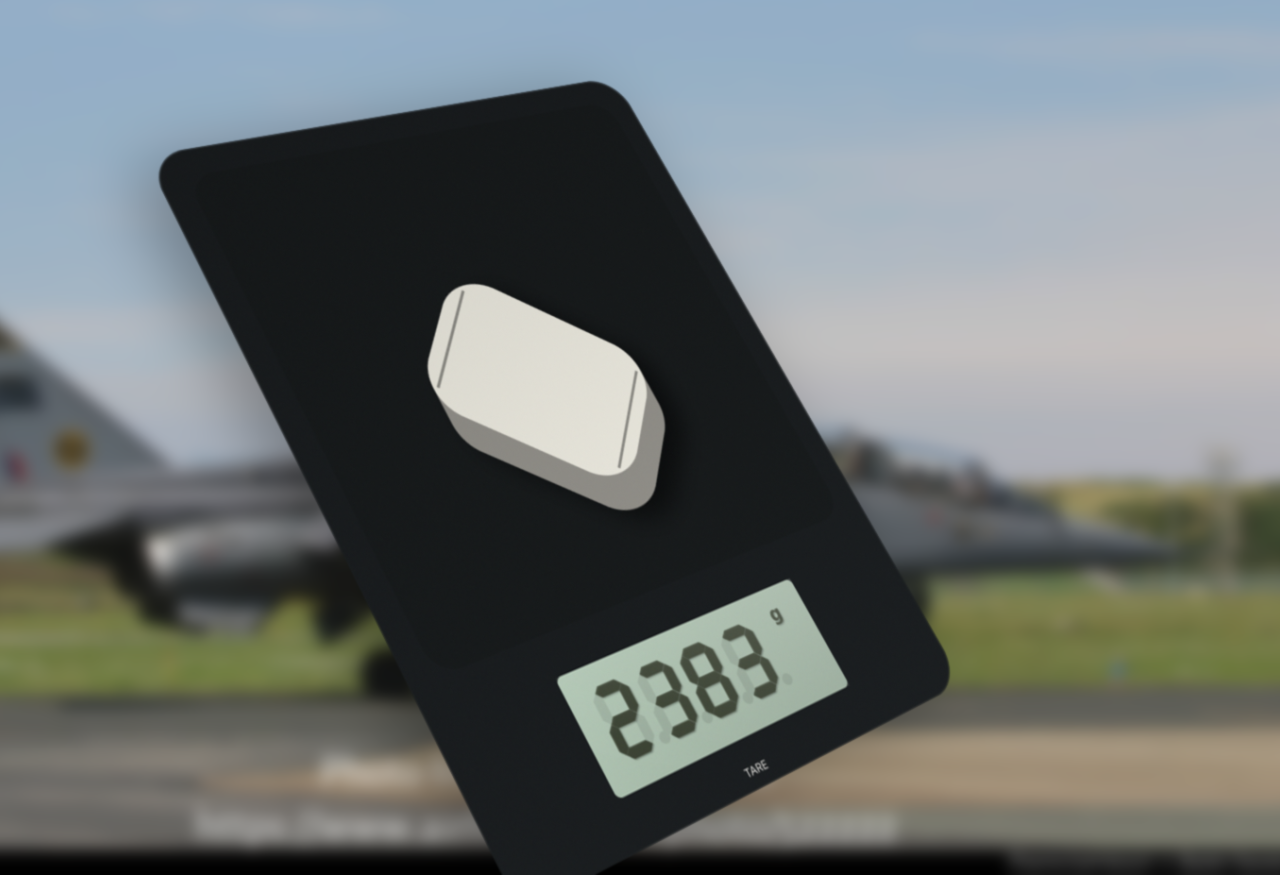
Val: 2383 g
